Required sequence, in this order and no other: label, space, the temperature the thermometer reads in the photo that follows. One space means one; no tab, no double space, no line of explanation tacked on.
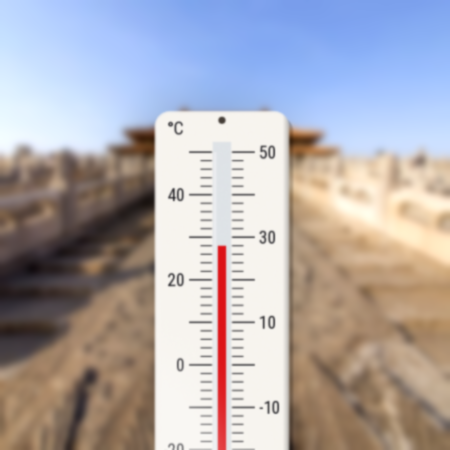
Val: 28 °C
